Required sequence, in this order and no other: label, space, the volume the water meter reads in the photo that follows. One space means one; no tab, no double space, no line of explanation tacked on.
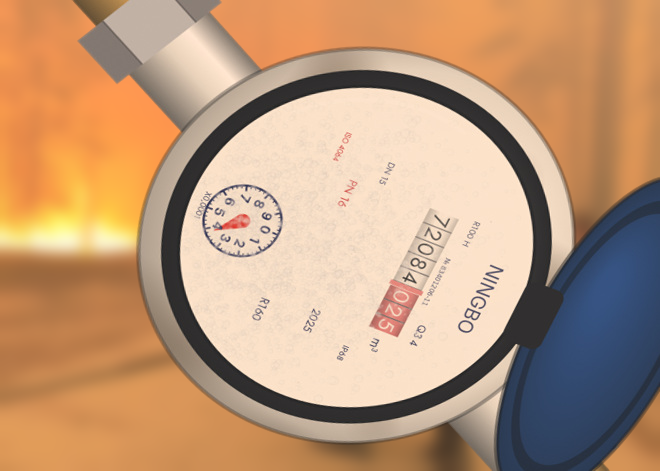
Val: 72084.0253 m³
